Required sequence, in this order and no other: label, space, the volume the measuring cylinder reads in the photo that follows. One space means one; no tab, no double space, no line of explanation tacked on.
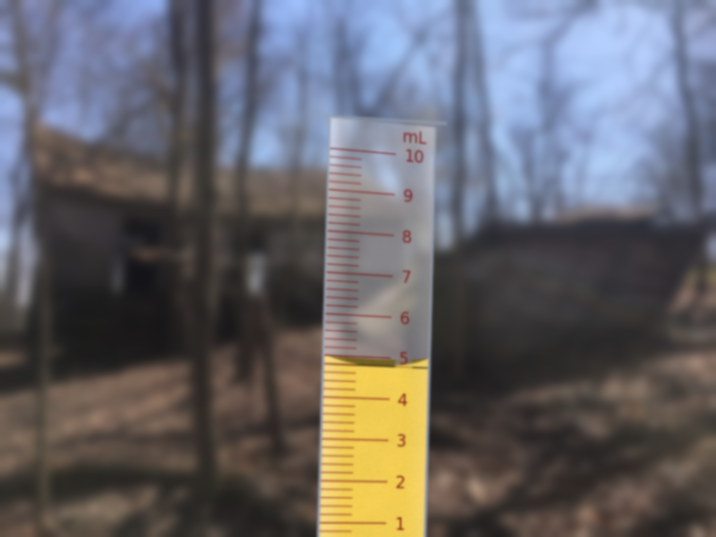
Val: 4.8 mL
